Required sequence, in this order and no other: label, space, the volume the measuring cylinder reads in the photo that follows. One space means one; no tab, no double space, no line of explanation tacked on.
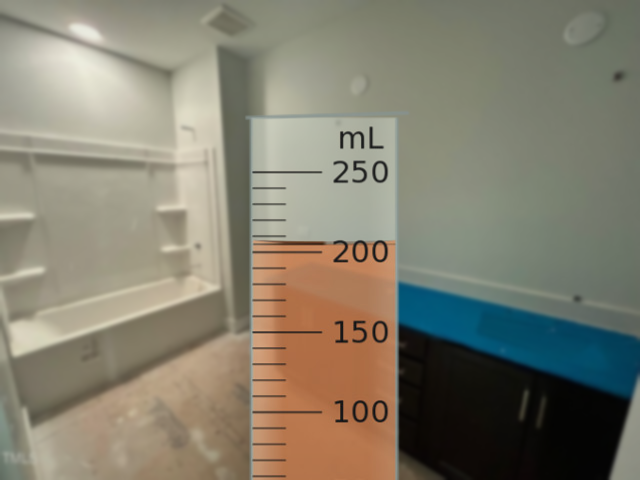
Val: 205 mL
